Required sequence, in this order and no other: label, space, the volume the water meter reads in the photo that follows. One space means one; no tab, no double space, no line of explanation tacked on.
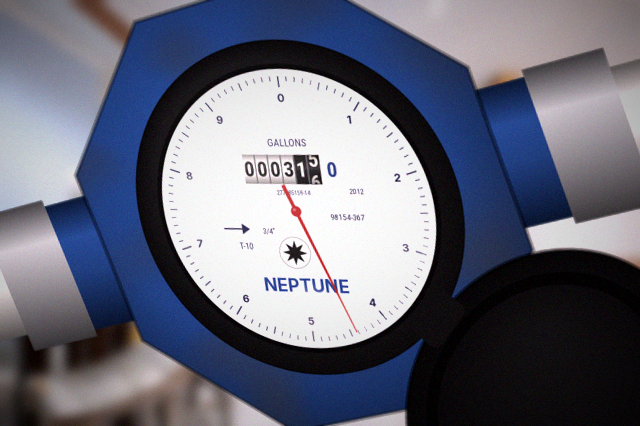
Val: 3154.4 gal
